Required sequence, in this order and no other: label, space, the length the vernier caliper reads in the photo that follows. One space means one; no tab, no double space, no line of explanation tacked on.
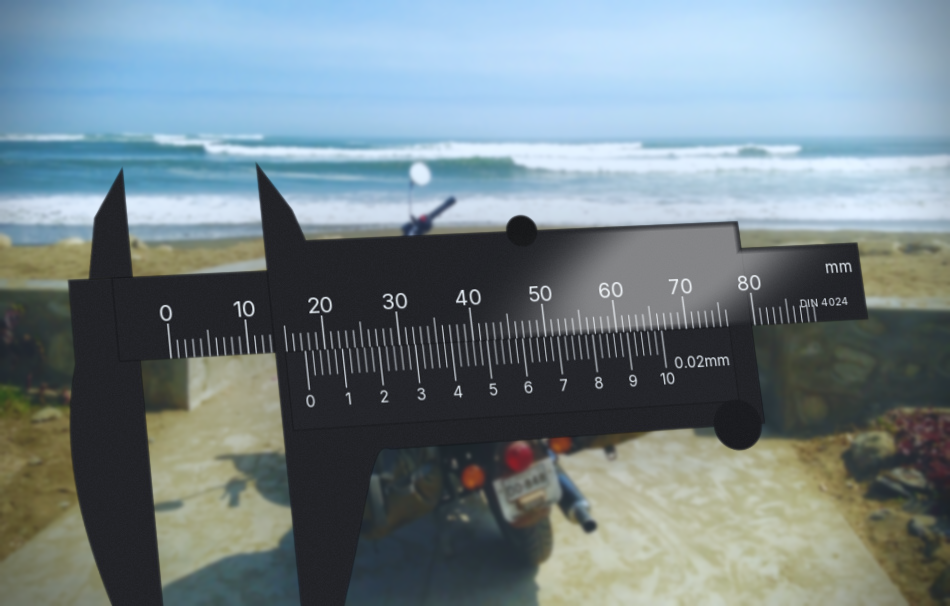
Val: 17.4 mm
